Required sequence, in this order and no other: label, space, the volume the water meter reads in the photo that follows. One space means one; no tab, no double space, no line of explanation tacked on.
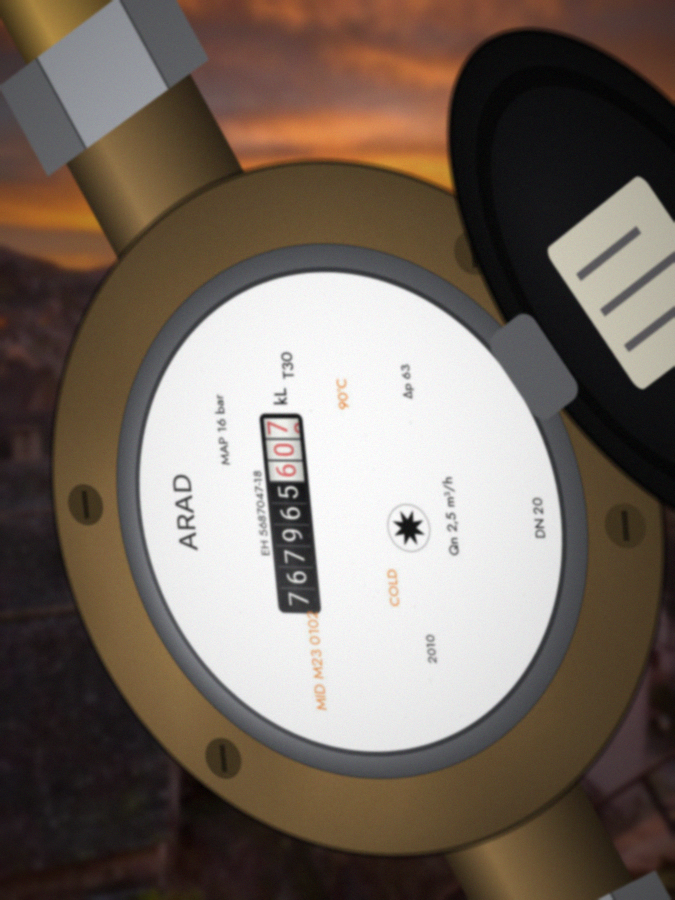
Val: 767965.607 kL
